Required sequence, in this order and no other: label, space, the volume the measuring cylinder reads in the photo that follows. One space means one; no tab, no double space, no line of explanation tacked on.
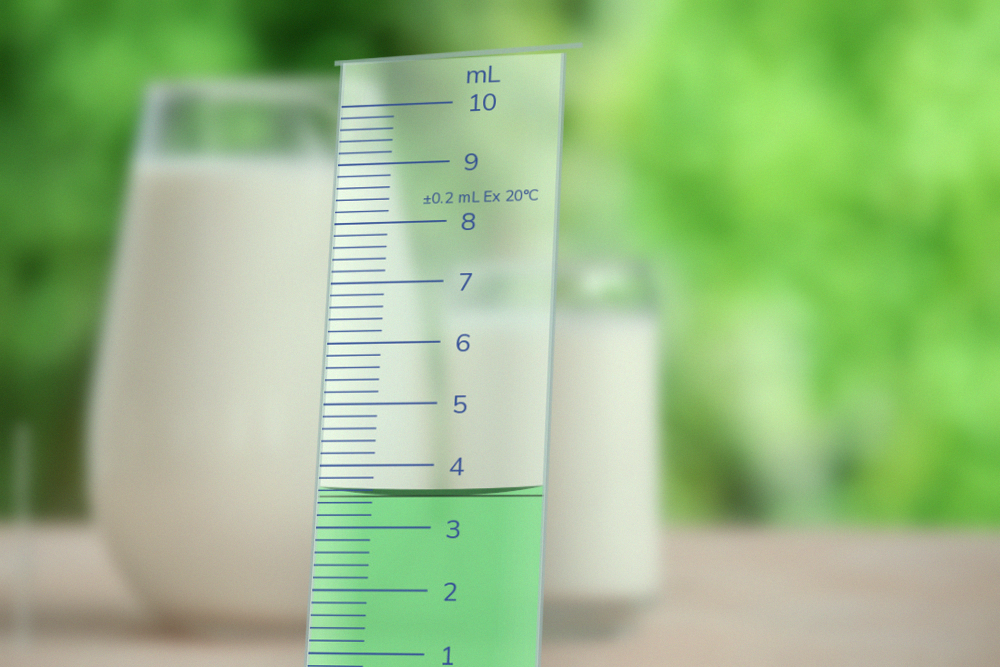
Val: 3.5 mL
